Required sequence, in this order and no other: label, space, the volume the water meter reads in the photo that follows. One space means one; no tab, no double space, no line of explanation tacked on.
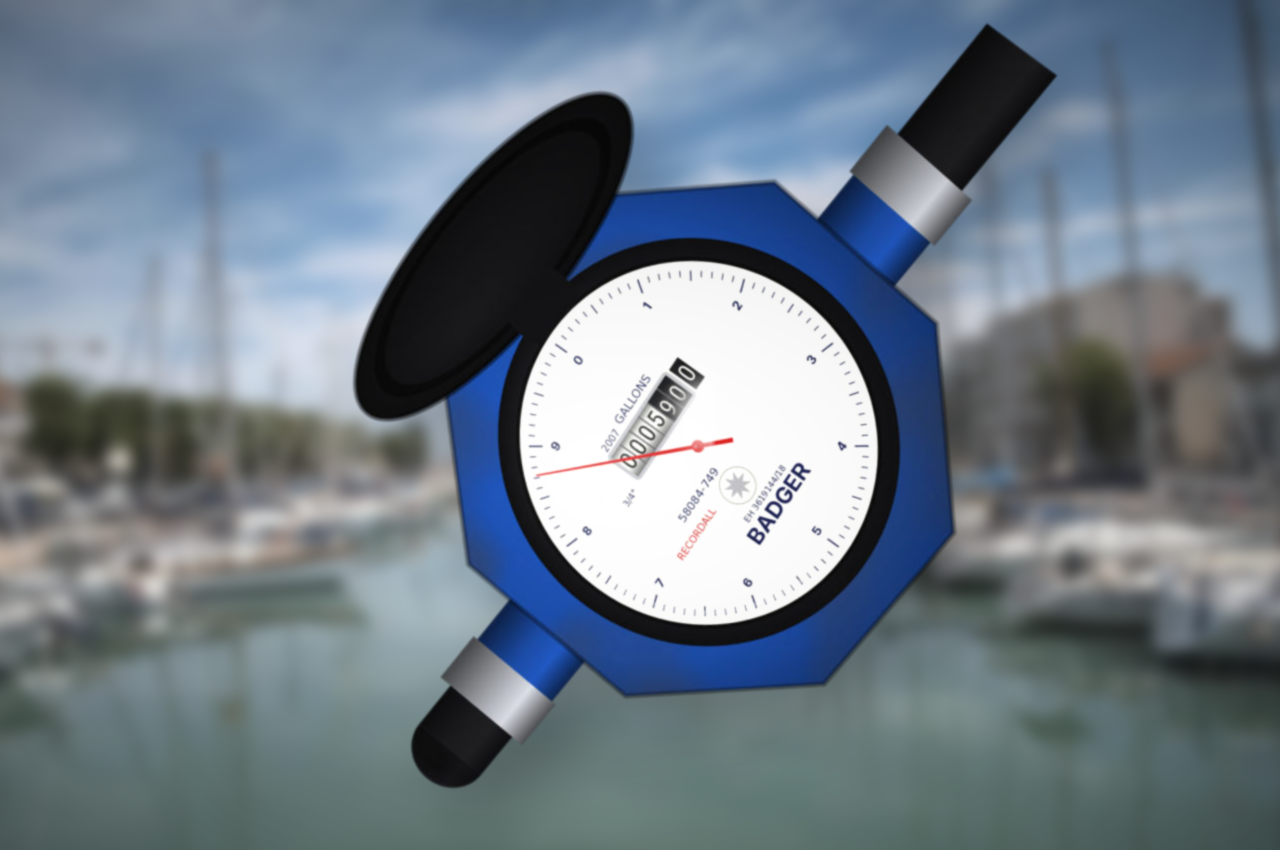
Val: 5898.7 gal
